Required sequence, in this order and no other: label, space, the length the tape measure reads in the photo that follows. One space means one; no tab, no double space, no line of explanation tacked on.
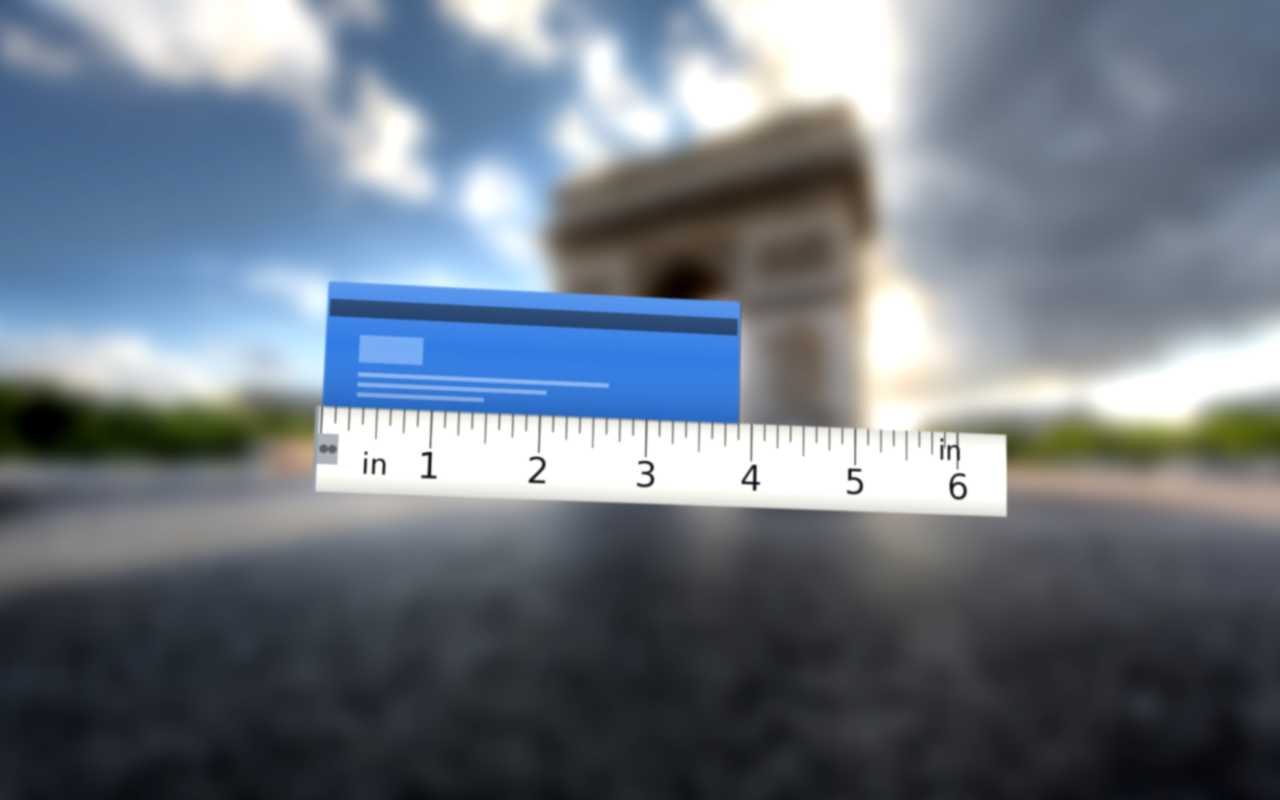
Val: 3.875 in
